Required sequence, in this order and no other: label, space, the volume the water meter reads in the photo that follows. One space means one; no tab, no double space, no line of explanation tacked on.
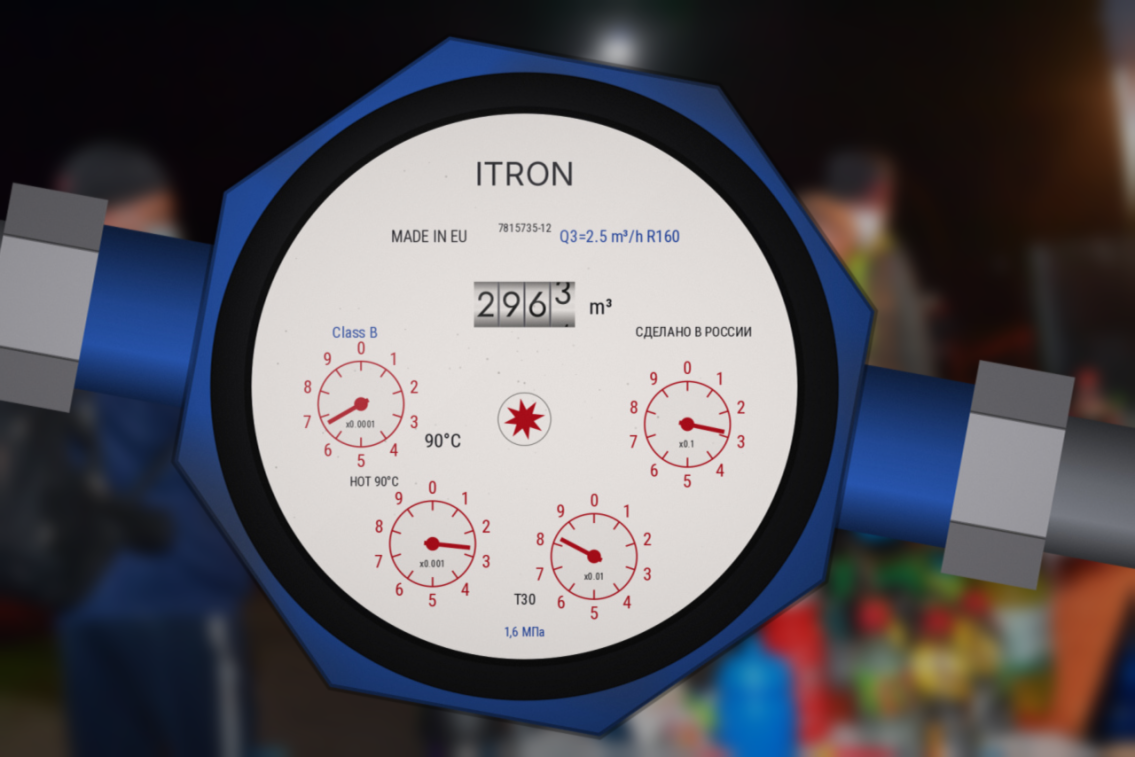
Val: 2963.2826 m³
